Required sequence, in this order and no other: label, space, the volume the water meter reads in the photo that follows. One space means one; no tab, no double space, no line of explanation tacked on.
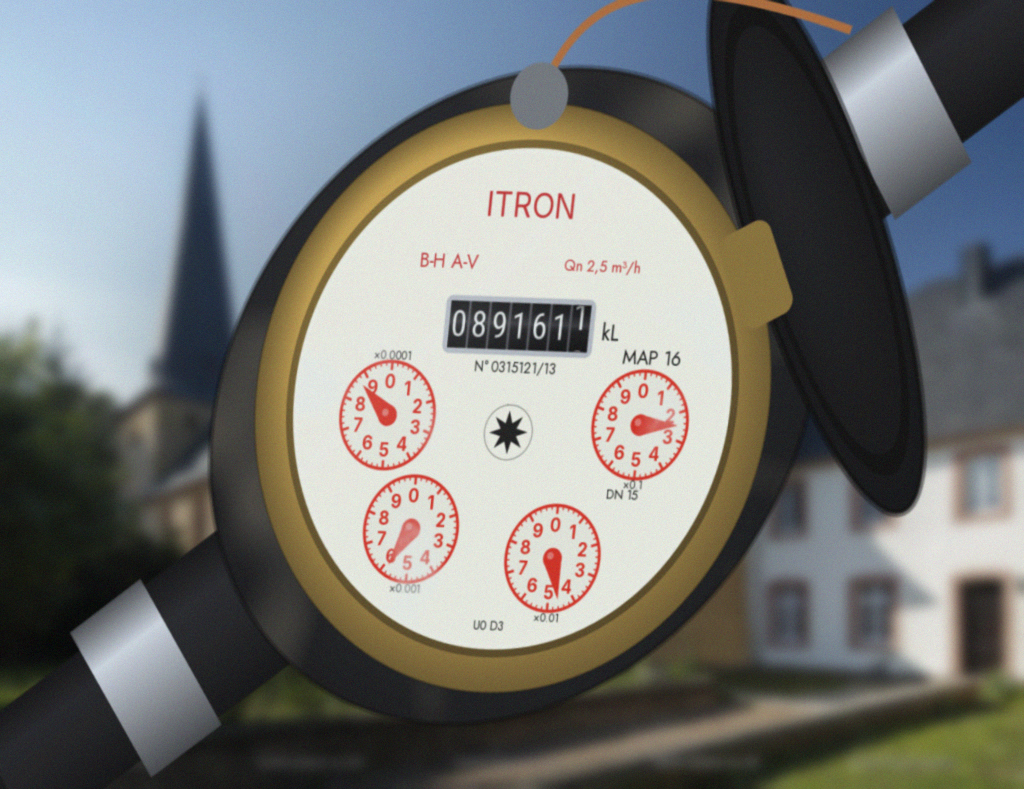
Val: 891611.2458 kL
